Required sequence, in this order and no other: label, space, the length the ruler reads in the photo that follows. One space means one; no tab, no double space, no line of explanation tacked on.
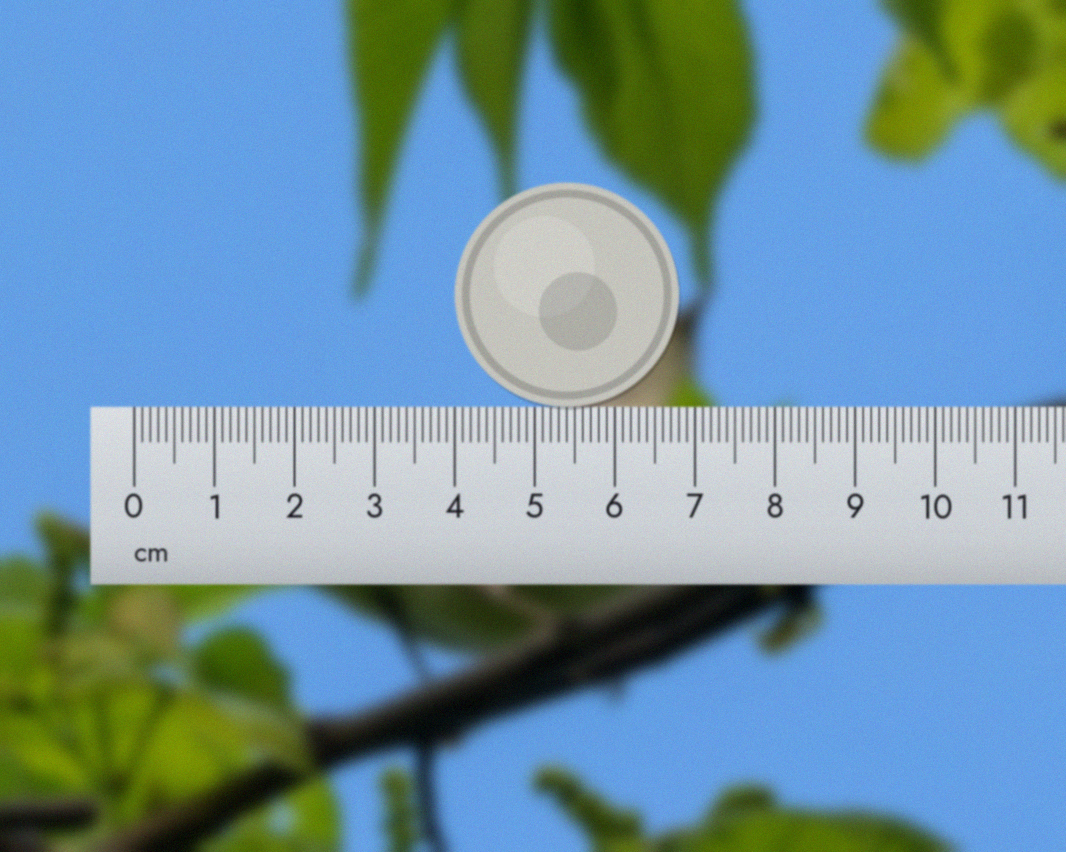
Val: 2.8 cm
